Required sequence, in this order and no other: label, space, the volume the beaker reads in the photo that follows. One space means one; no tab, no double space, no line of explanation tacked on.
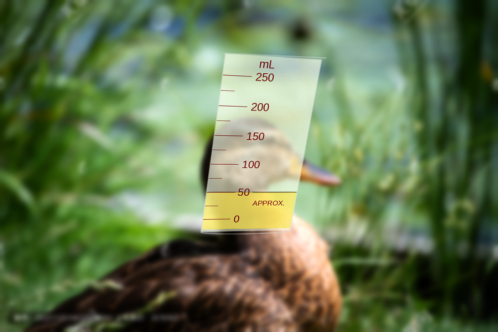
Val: 50 mL
